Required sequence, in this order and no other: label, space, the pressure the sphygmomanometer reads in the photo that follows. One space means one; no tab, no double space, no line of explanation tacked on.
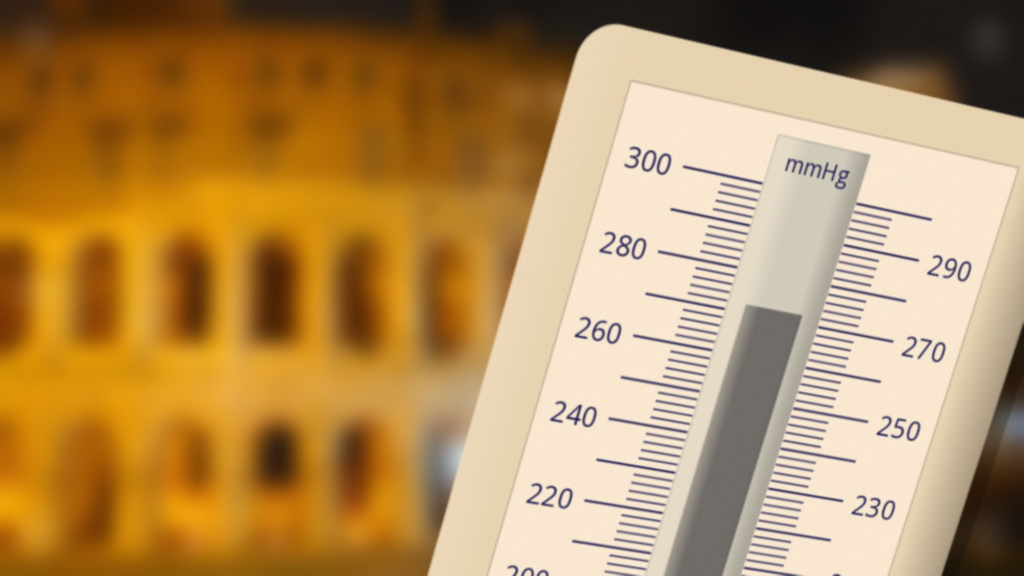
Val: 272 mmHg
